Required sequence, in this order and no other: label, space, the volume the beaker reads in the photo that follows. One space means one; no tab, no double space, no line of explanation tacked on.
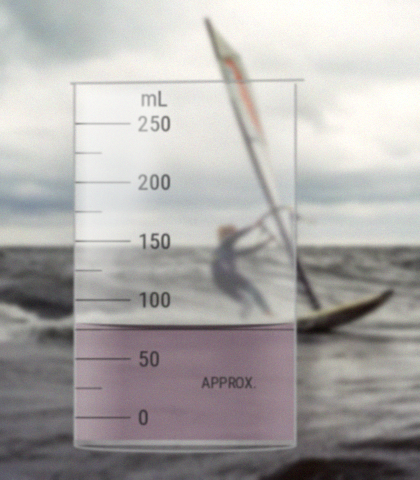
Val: 75 mL
